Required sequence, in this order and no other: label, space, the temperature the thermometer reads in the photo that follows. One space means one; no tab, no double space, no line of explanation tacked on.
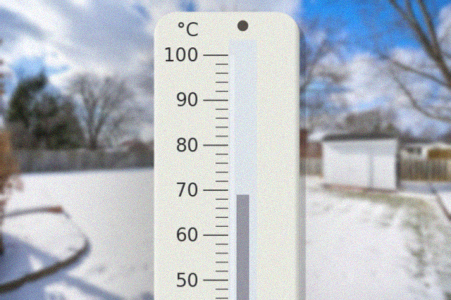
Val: 69 °C
